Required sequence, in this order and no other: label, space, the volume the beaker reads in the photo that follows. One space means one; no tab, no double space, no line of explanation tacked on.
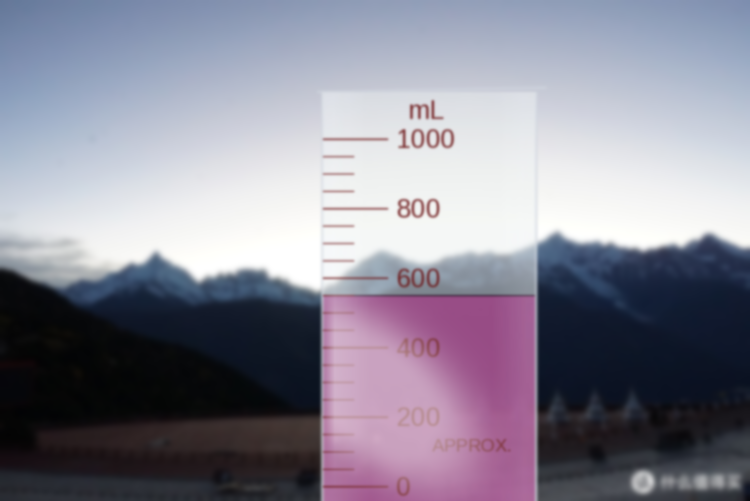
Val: 550 mL
